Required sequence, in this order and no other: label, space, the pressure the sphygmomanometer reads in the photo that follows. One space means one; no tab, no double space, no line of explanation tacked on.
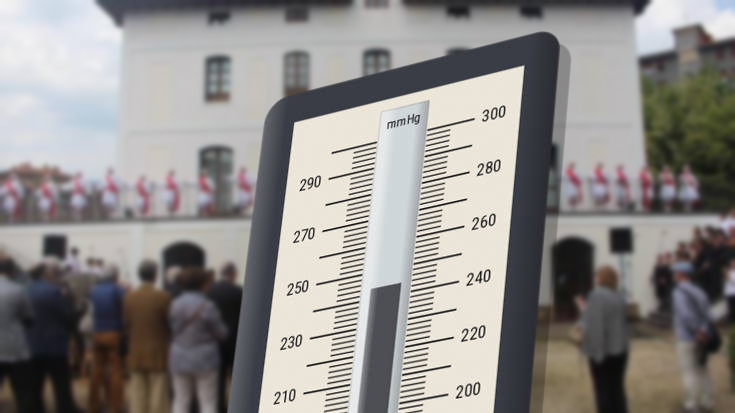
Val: 244 mmHg
